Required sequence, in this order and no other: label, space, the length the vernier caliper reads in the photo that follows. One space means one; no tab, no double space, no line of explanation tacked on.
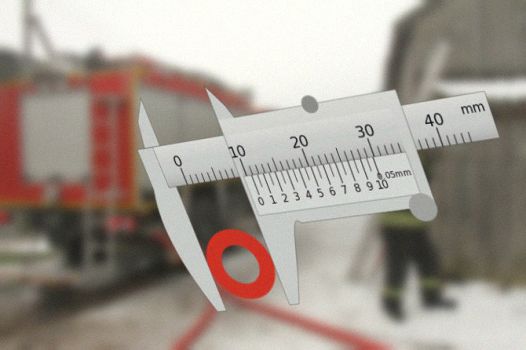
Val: 10.8 mm
